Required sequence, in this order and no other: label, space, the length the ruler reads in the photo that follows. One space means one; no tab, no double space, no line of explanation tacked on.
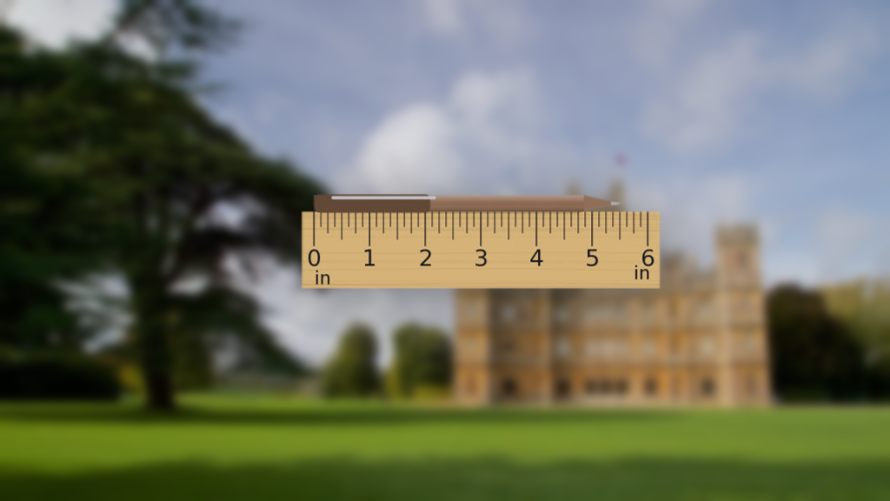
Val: 5.5 in
